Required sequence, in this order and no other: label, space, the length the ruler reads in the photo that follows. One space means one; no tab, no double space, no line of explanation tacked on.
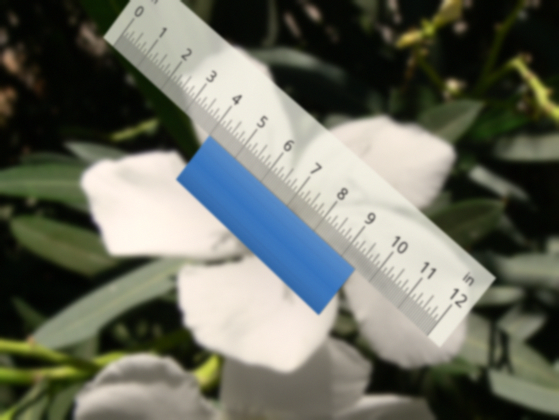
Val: 5.5 in
